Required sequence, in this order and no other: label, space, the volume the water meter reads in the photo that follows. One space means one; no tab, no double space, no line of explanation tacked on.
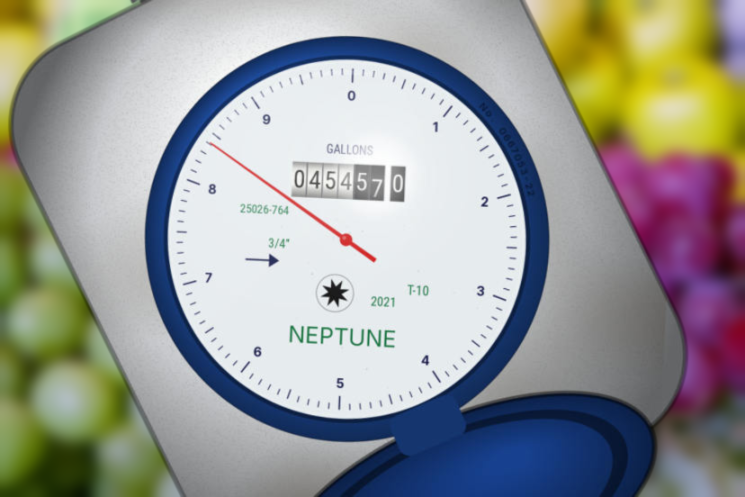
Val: 454568.4 gal
